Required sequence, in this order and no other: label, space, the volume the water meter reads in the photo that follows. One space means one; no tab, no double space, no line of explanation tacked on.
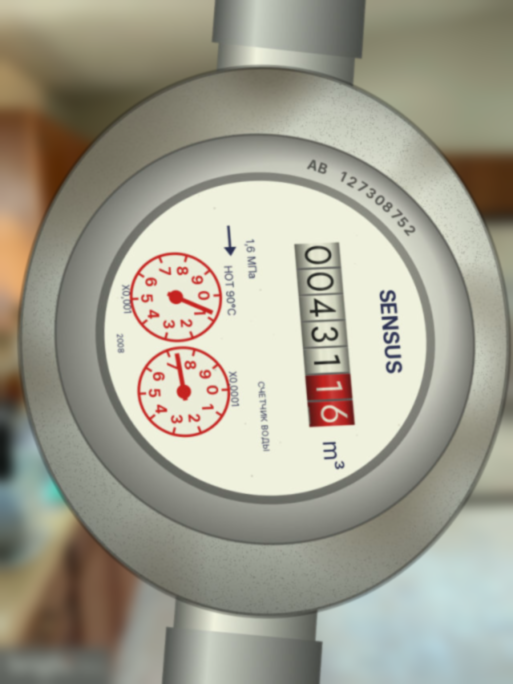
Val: 431.1607 m³
